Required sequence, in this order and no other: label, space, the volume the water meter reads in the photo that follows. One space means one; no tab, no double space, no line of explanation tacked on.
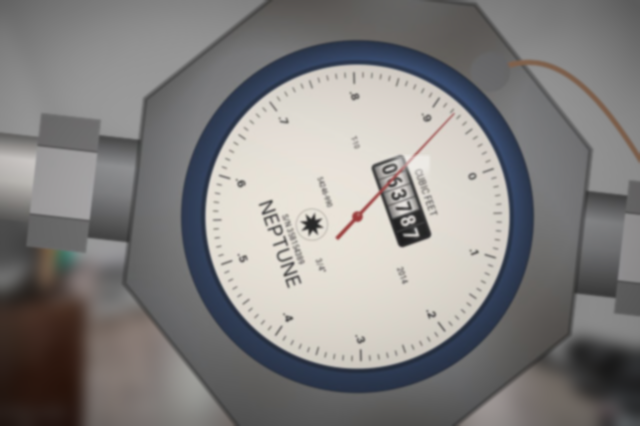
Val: 63786.92 ft³
